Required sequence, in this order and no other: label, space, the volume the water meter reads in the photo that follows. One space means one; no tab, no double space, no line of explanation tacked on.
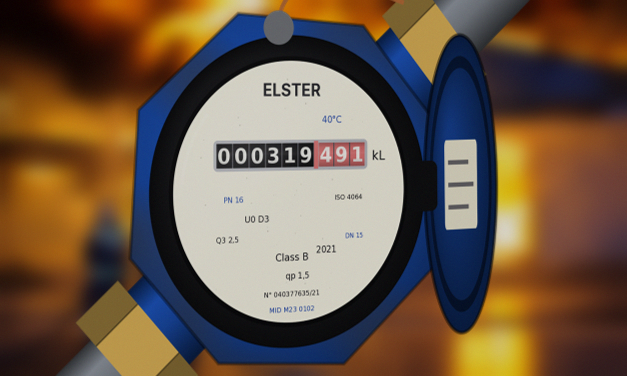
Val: 319.491 kL
